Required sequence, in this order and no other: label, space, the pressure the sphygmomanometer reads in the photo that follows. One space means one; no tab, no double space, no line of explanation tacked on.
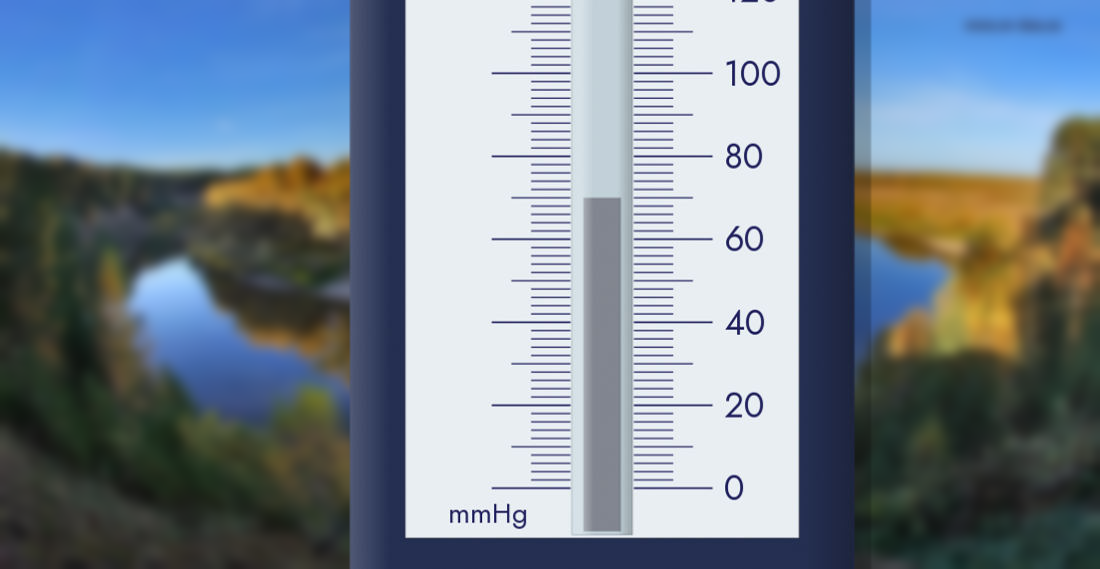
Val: 70 mmHg
